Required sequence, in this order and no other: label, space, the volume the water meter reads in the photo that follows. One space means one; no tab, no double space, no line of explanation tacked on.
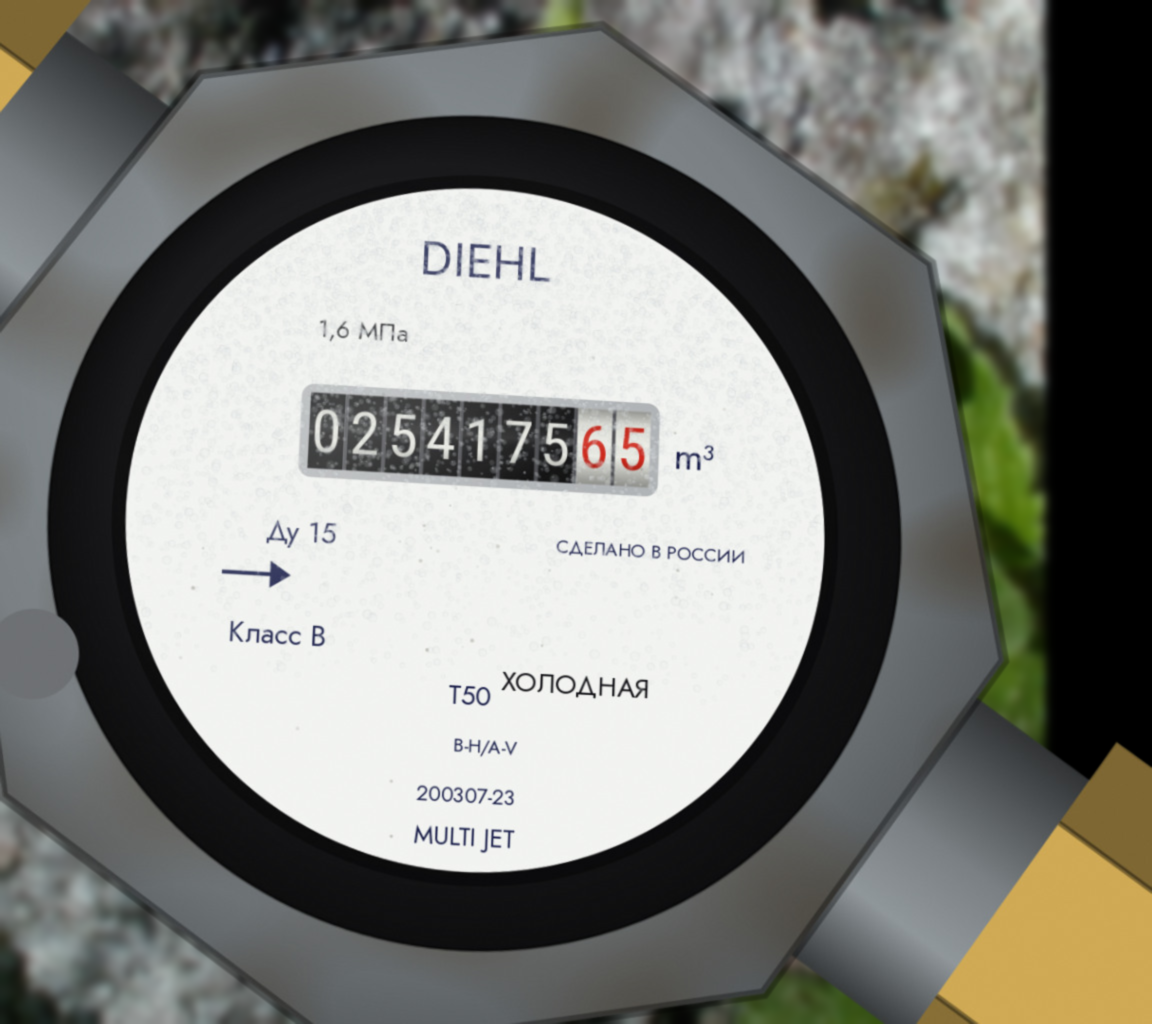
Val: 254175.65 m³
